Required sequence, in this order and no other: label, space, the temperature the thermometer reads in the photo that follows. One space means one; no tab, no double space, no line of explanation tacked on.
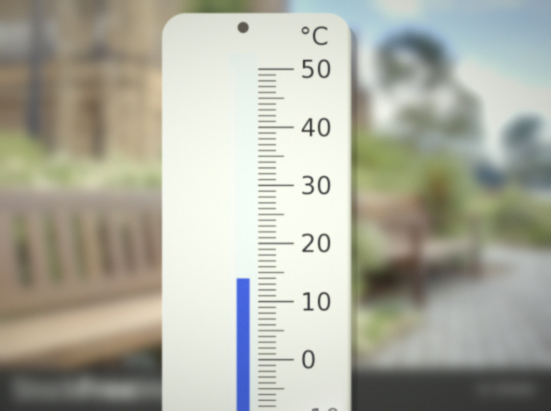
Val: 14 °C
